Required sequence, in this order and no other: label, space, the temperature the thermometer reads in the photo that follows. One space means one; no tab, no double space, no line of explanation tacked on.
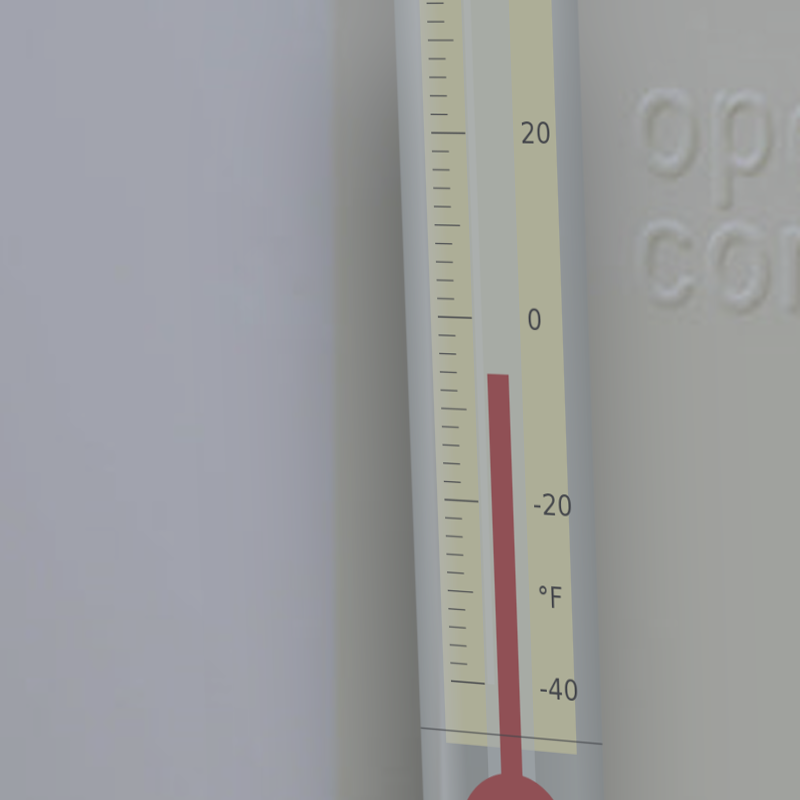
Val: -6 °F
